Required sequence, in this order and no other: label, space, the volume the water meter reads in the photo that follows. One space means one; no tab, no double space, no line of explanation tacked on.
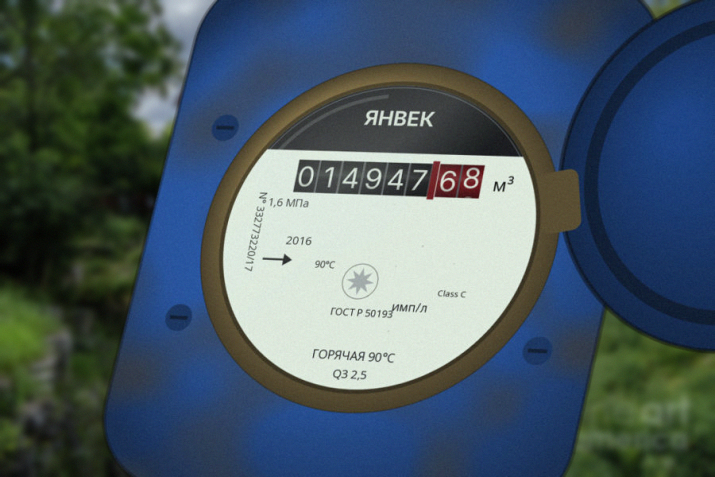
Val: 14947.68 m³
